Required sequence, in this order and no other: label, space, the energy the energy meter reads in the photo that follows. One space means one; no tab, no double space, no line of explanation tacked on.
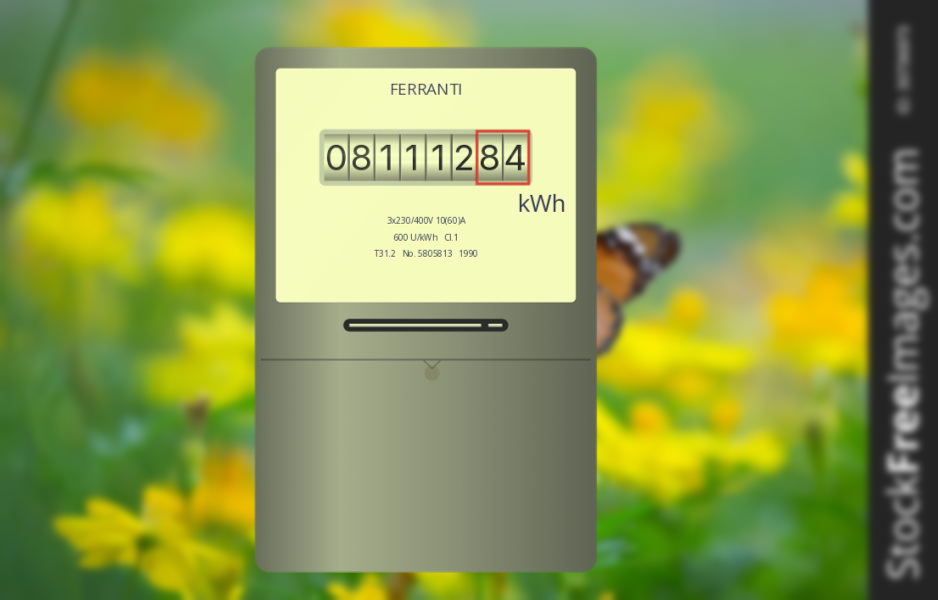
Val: 81112.84 kWh
